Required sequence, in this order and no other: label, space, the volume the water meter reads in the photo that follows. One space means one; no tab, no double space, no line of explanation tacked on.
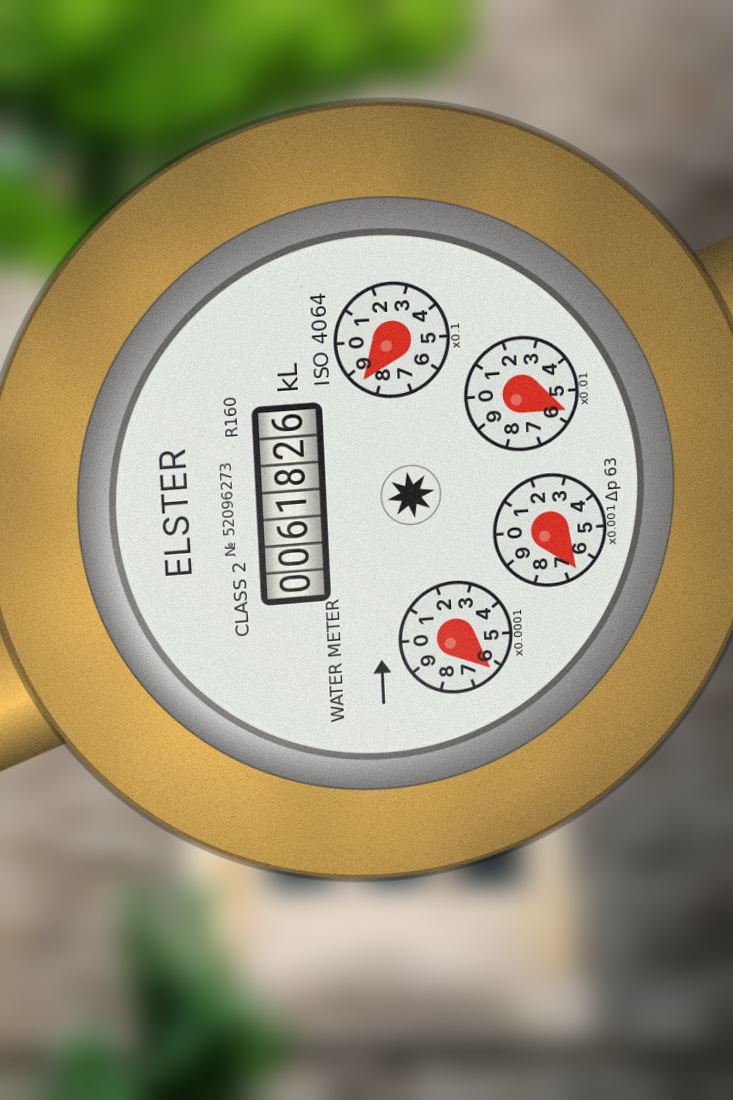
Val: 61826.8566 kL
